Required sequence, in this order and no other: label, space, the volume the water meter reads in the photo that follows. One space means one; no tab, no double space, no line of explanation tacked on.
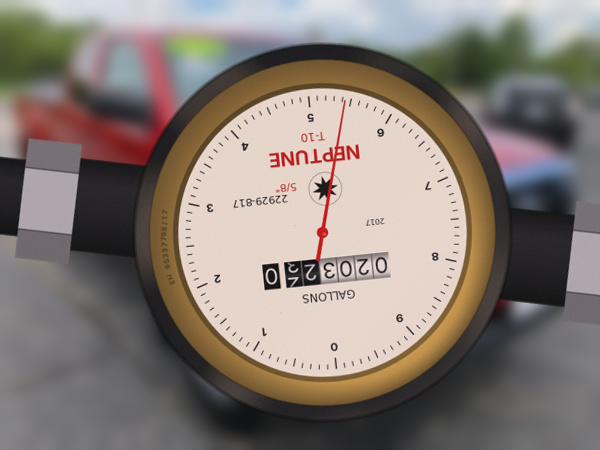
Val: 203225.4 gal
